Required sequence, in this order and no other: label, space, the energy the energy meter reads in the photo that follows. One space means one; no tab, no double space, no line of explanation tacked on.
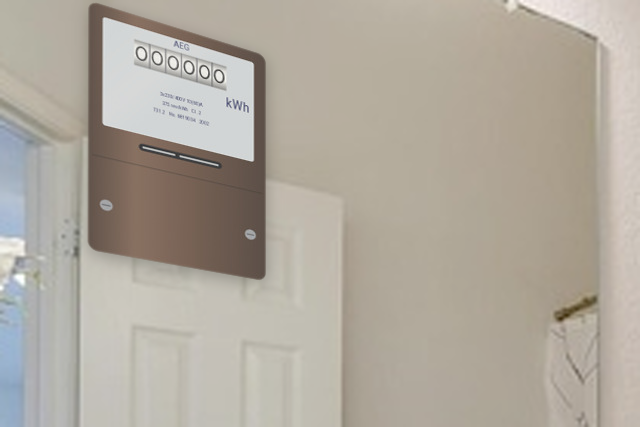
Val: 0 kWh
